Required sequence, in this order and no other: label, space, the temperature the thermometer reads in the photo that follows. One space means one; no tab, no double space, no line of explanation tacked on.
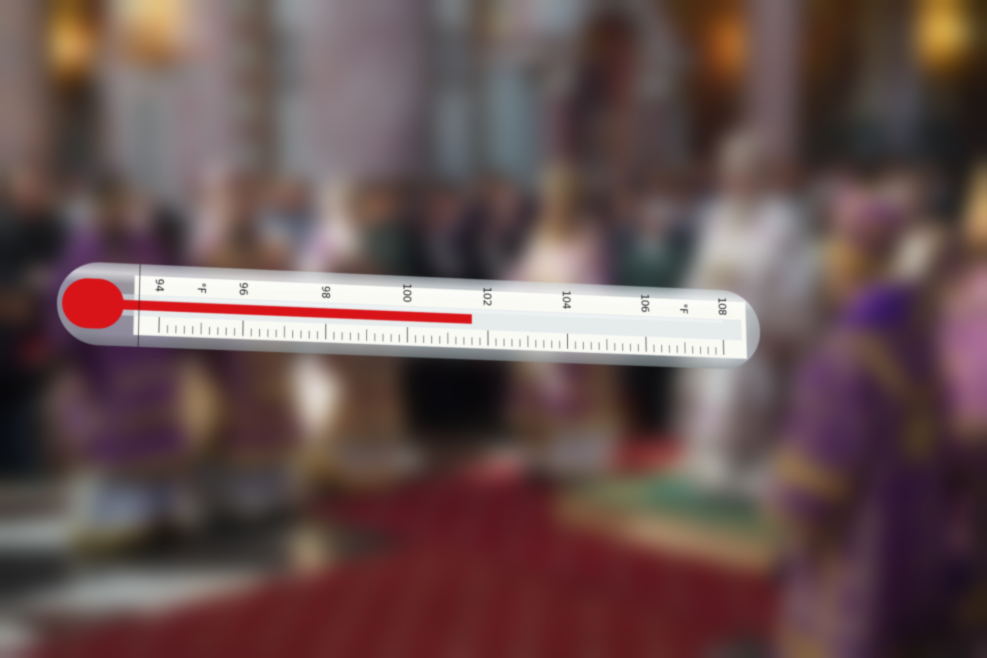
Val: 101.6 °F
